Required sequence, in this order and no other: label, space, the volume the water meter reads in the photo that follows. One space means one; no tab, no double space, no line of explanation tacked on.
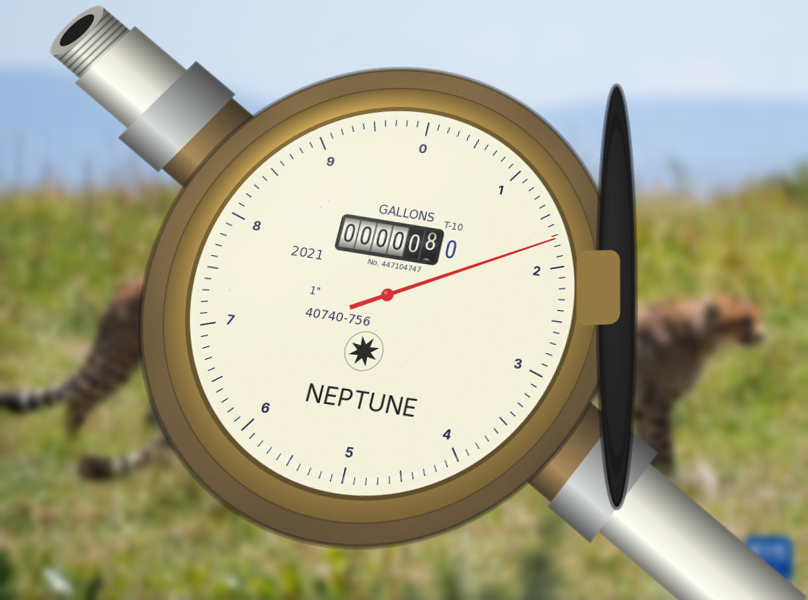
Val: 81.7 gal
